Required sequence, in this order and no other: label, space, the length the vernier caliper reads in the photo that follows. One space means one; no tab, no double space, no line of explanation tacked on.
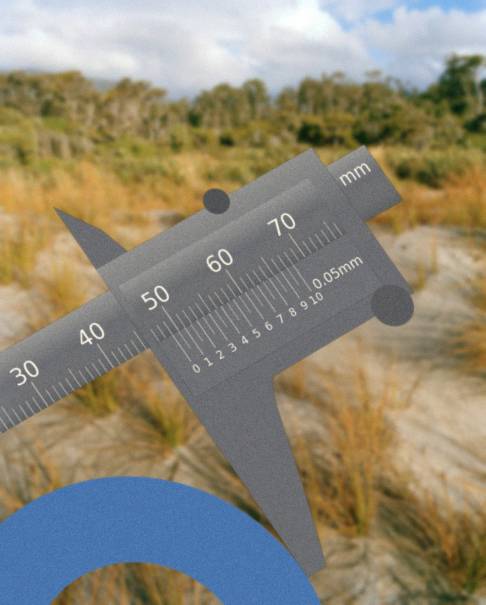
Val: 49.0 mm
